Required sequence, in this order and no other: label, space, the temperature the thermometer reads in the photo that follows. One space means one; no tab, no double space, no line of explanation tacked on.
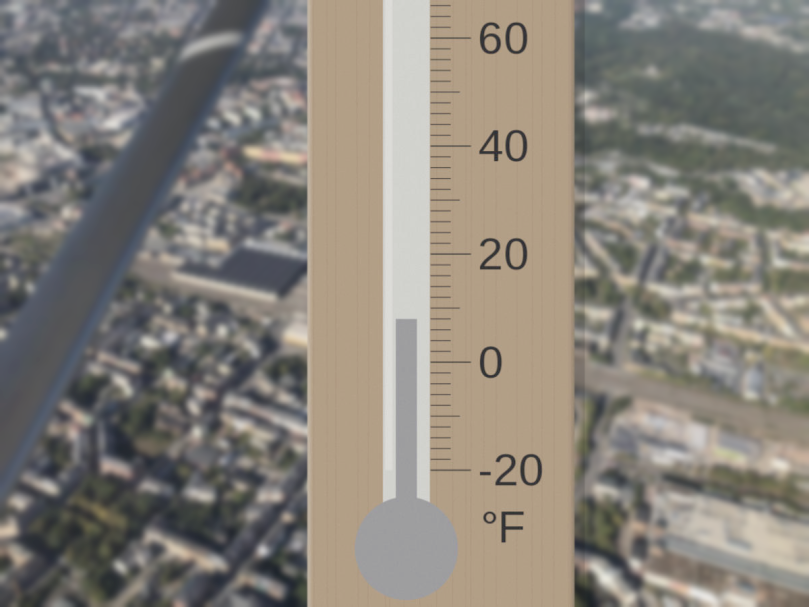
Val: 8 °F
